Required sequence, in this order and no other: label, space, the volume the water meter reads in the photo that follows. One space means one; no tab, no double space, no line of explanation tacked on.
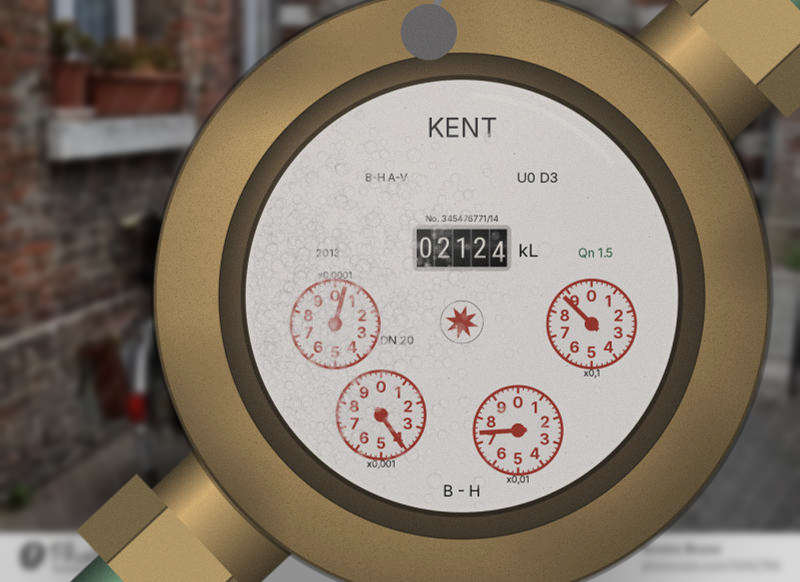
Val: 2123.8740 kL
